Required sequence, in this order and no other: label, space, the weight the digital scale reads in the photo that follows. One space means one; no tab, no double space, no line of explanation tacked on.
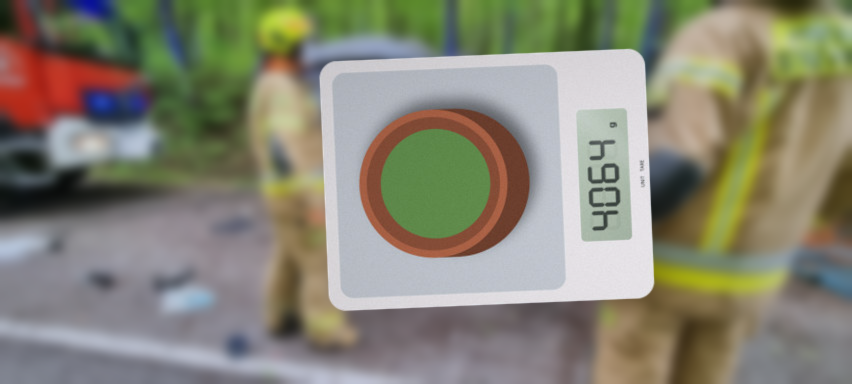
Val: 4064 g
